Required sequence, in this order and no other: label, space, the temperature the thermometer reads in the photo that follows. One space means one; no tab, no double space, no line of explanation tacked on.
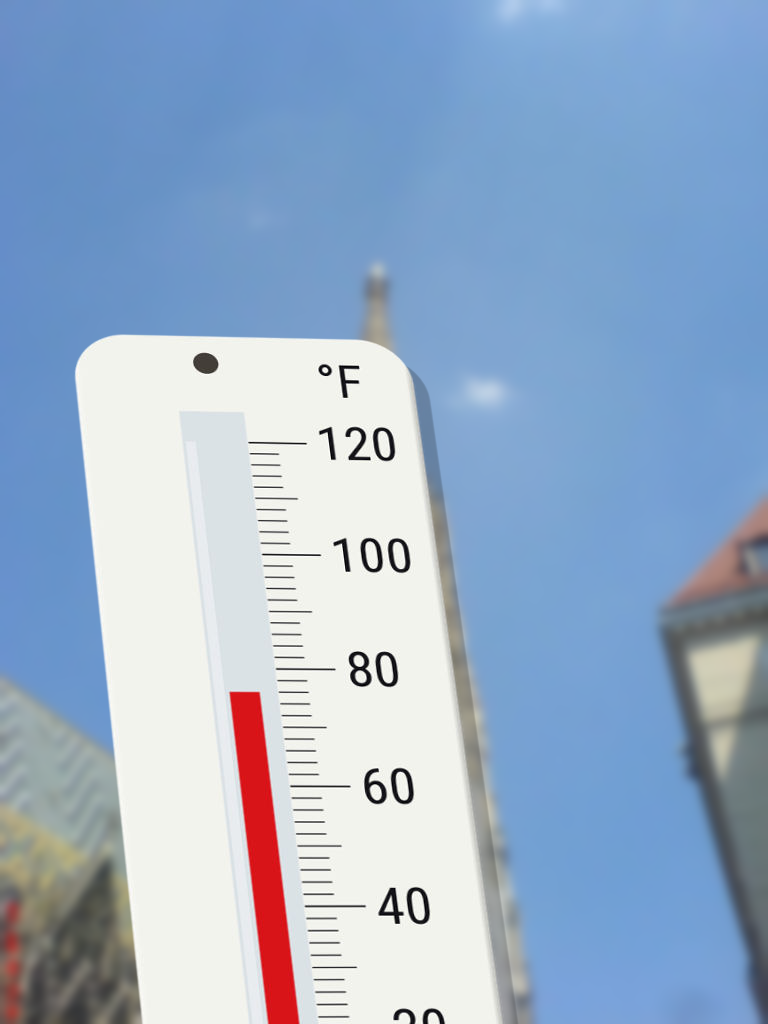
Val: 76 °F
